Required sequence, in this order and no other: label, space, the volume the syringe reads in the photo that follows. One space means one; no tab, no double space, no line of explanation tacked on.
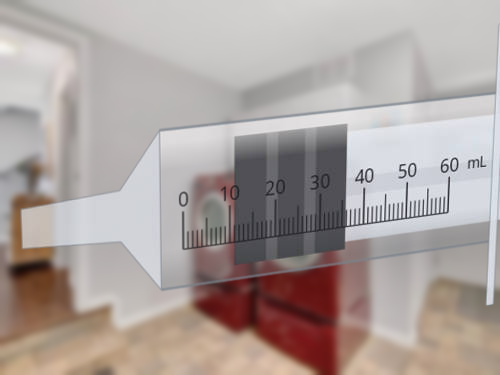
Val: 11 mL
